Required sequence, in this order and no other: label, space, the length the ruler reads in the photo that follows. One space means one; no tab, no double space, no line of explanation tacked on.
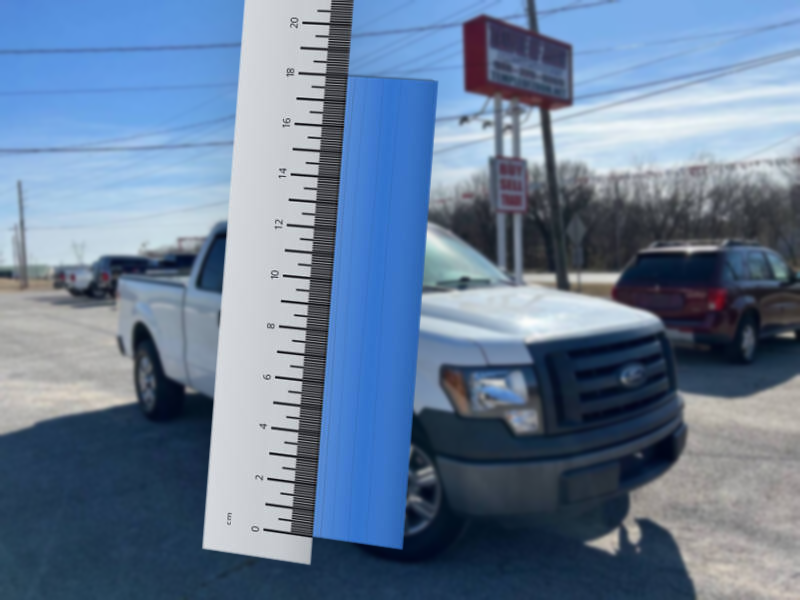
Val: 18 cm
